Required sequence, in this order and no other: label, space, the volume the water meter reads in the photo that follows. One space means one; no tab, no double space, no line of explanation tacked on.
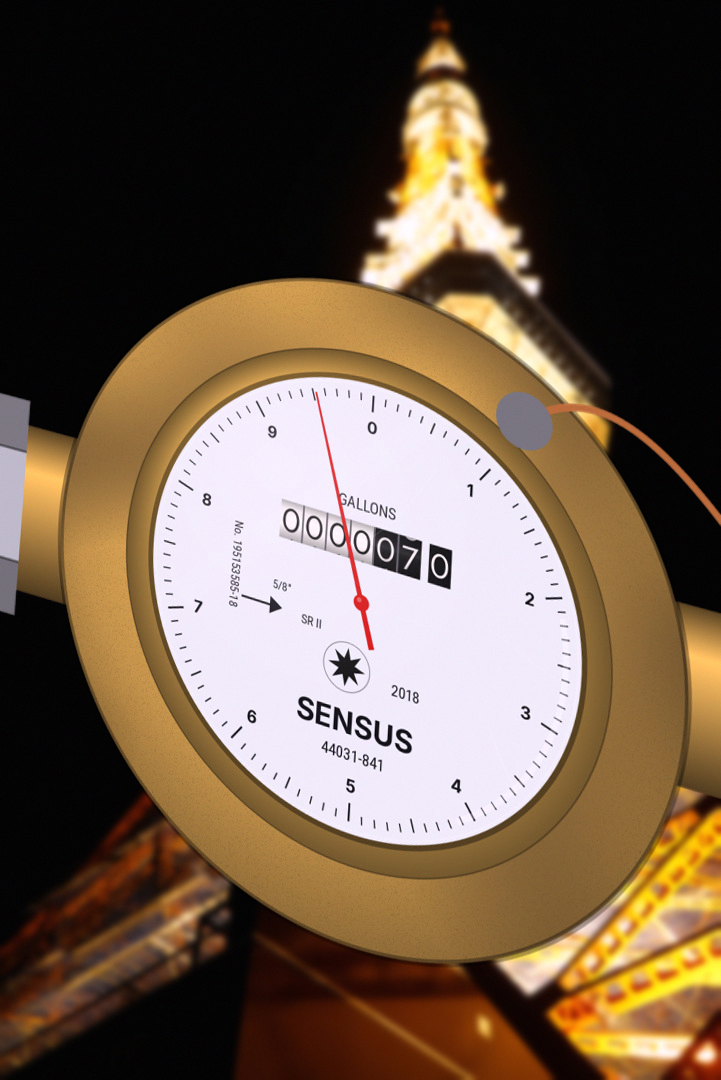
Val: 69.5 gal
